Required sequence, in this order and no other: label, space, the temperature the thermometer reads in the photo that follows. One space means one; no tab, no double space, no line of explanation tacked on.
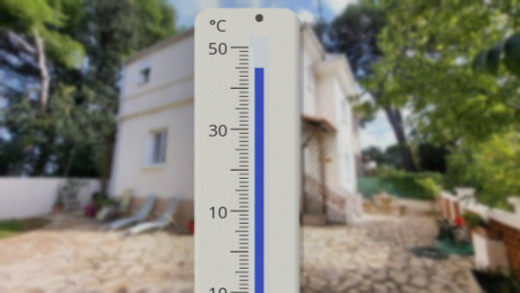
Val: 45 °C
